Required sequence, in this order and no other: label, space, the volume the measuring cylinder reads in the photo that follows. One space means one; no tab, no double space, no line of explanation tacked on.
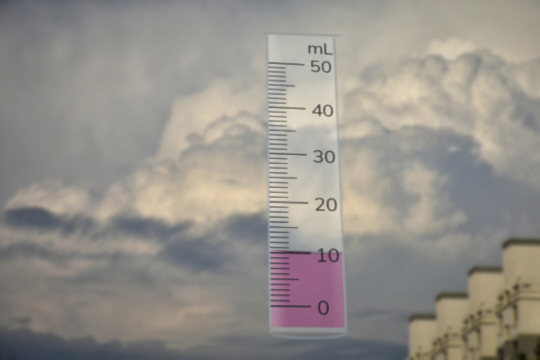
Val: 10 mL
